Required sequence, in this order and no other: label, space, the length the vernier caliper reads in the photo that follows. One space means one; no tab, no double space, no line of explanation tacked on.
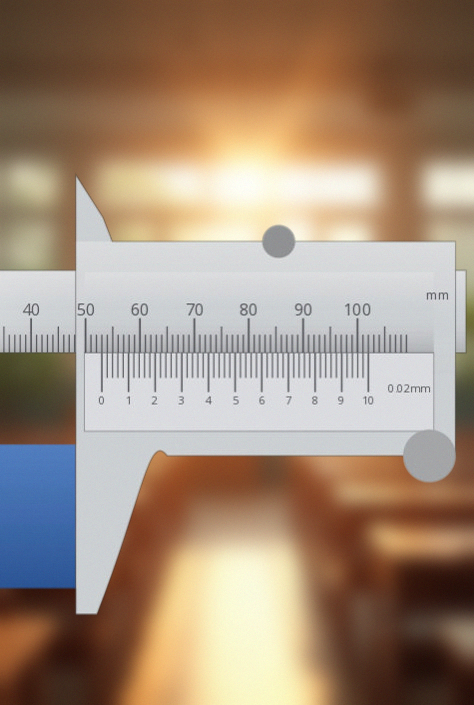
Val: 53.0 mm
